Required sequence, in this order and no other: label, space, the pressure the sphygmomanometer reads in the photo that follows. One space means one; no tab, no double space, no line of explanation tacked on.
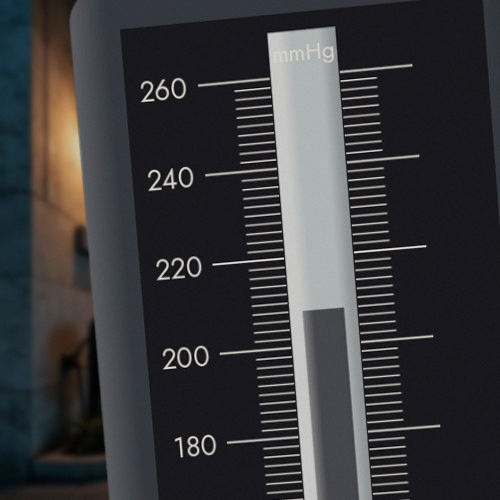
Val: 208 mmHg
